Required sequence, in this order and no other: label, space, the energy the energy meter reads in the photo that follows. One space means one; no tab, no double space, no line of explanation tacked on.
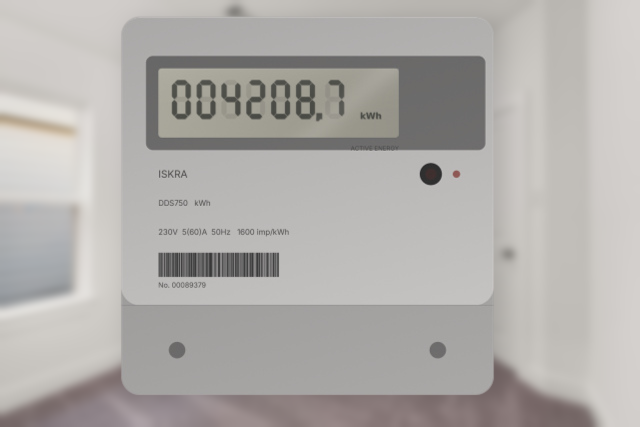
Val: 4208.7 kWh
